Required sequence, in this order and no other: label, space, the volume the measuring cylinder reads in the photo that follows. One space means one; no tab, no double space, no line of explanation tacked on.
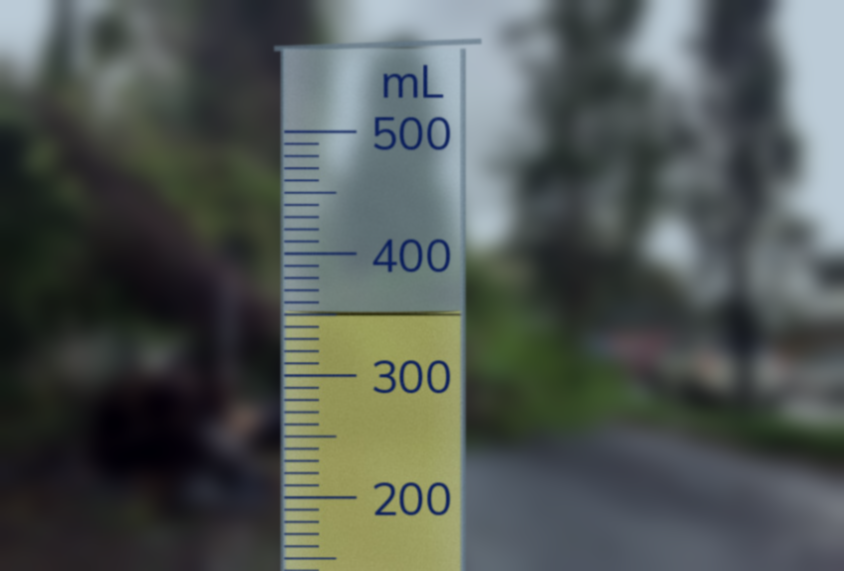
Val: 350 mL
